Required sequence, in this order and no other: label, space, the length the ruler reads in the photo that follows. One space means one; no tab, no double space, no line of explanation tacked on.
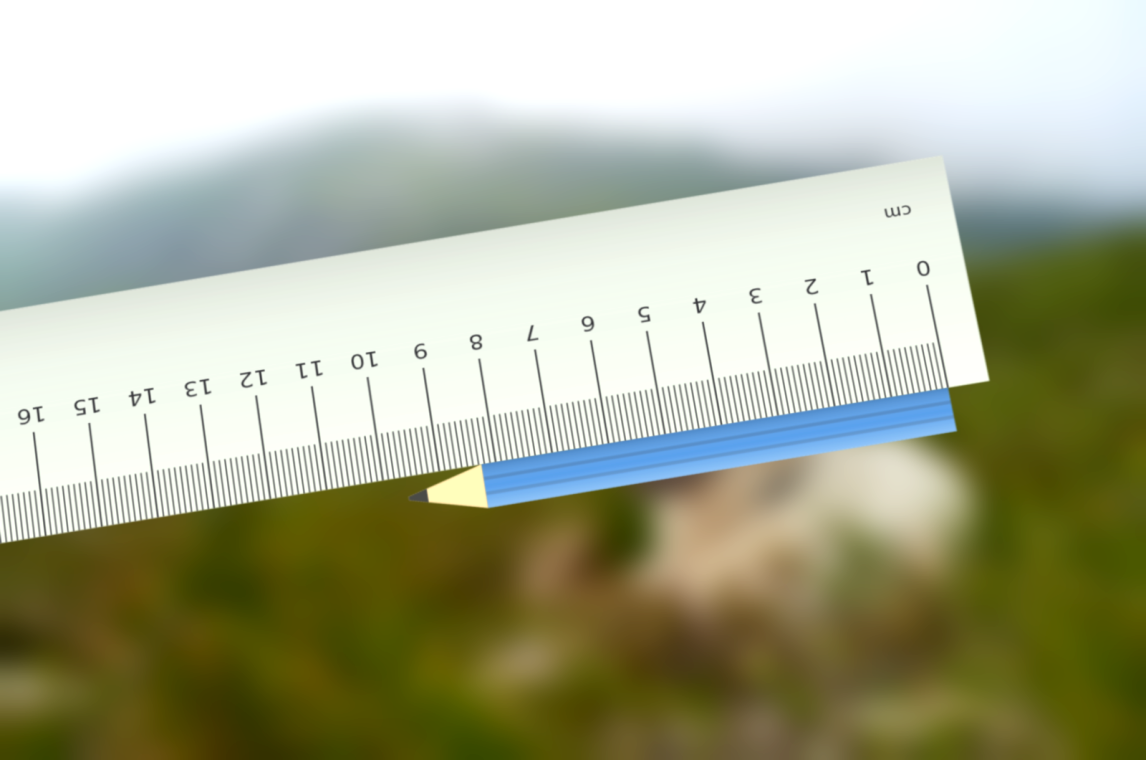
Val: 9.6 cm
